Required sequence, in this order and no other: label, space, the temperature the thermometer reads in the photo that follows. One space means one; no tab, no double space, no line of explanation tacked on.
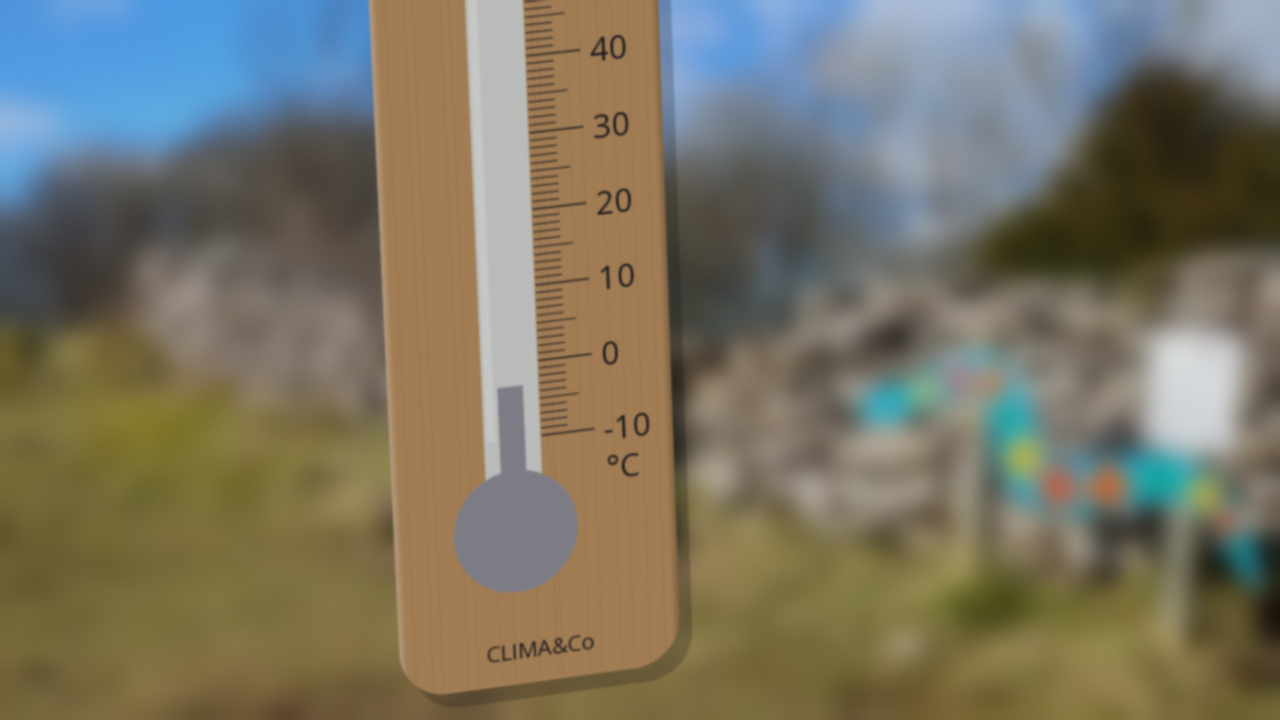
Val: -3 °C
